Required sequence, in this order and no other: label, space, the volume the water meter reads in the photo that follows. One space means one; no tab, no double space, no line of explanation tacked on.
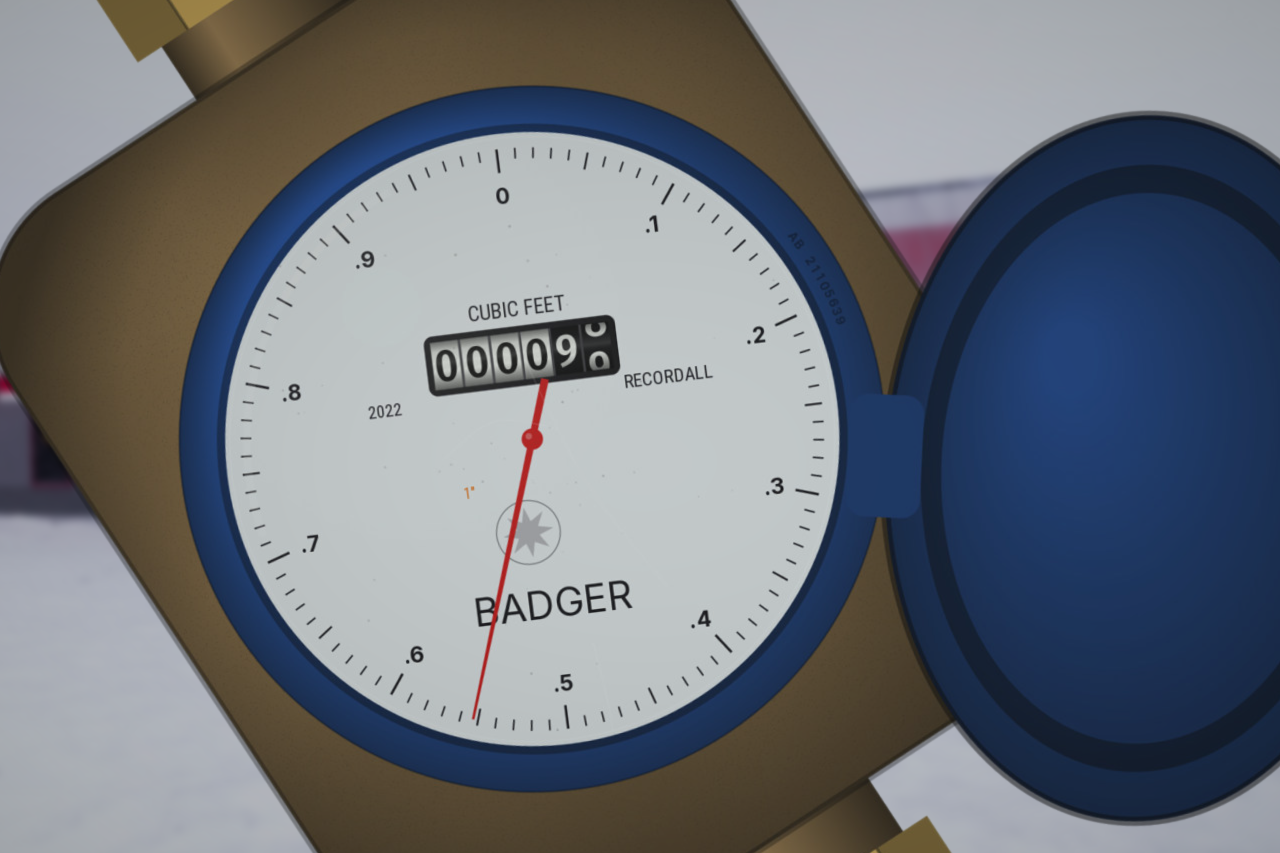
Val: 98.55 ft³
